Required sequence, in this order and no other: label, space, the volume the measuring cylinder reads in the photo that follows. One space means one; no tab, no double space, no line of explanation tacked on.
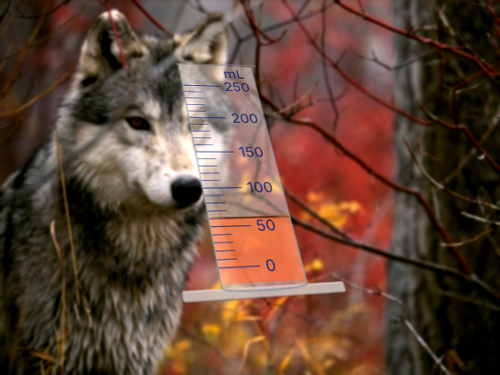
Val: 60 mL
